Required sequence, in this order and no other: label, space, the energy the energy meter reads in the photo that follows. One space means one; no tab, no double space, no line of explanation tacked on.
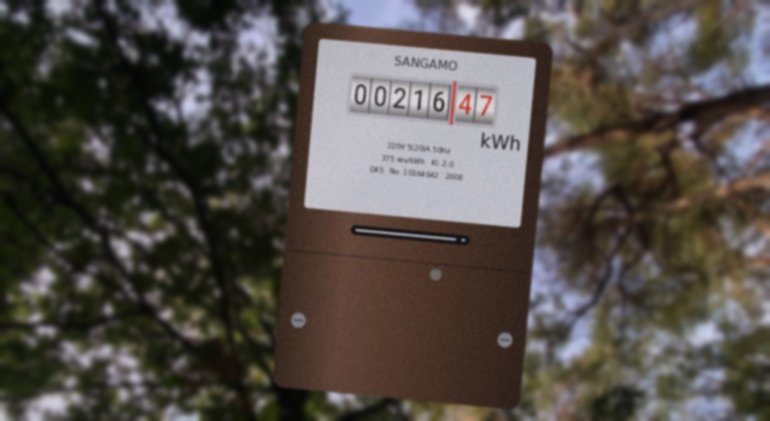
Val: 216.47 kWh
